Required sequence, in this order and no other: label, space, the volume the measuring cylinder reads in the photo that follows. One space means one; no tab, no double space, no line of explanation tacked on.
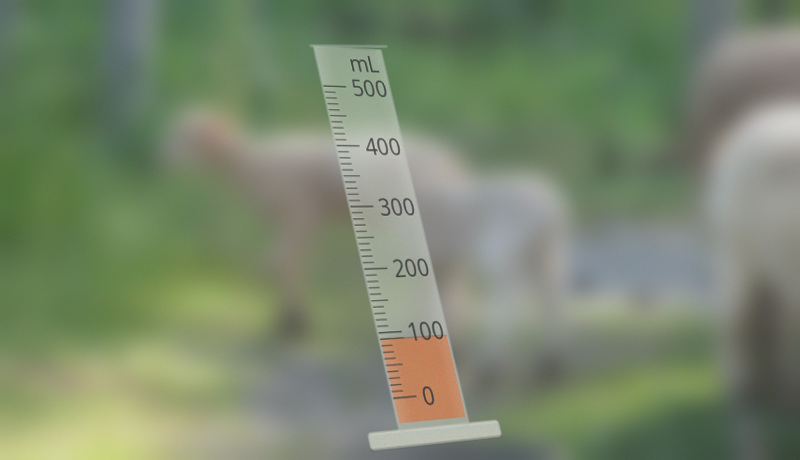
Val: 90 mL
